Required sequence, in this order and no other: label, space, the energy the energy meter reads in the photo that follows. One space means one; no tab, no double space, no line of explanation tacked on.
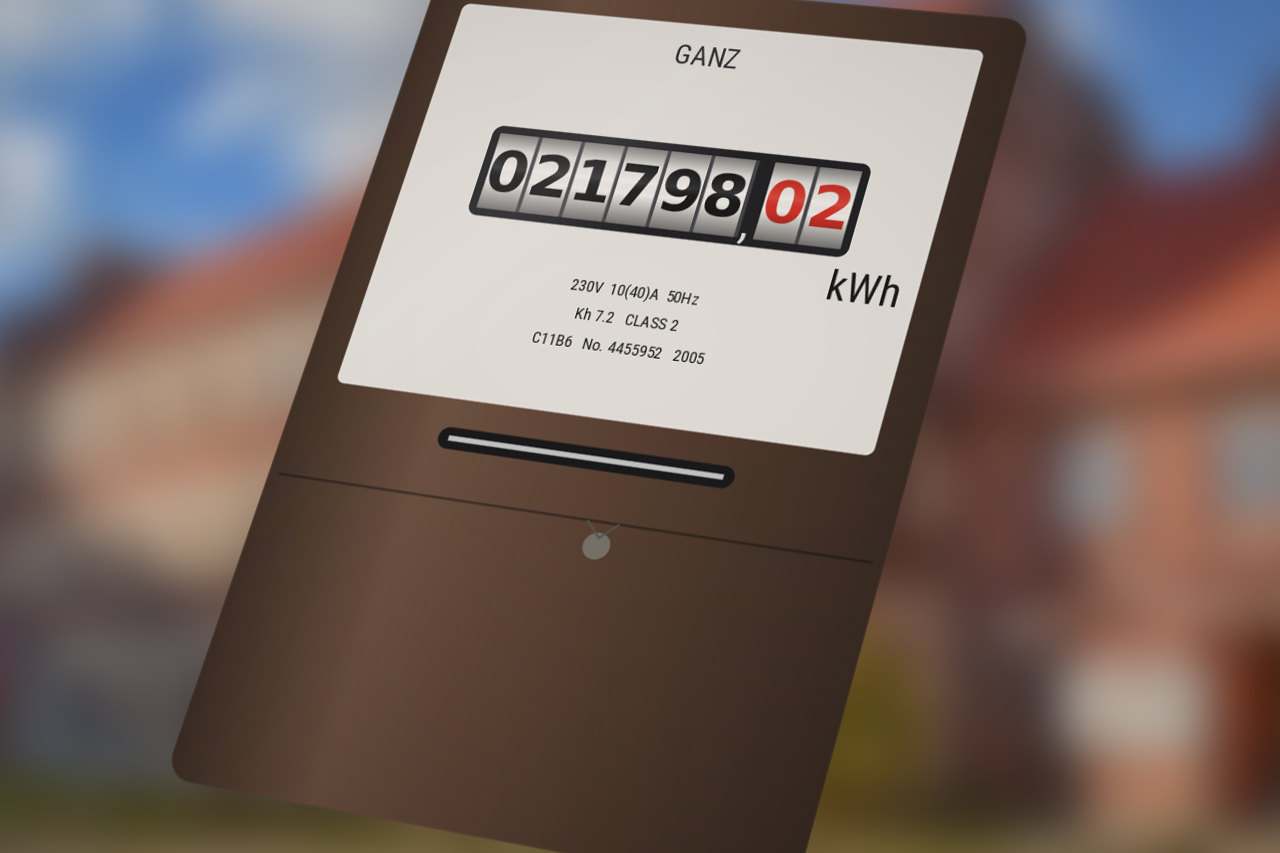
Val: 21798.02 kWh
